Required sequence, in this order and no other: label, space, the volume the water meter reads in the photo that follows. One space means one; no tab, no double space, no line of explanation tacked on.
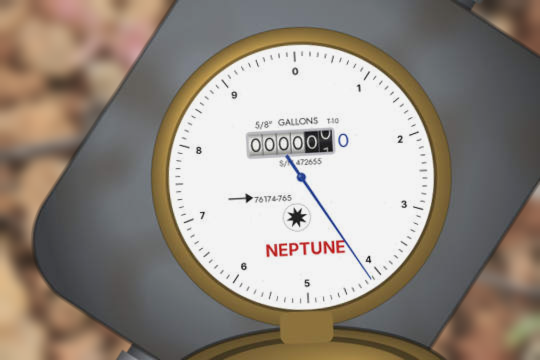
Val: 4.1 gal
